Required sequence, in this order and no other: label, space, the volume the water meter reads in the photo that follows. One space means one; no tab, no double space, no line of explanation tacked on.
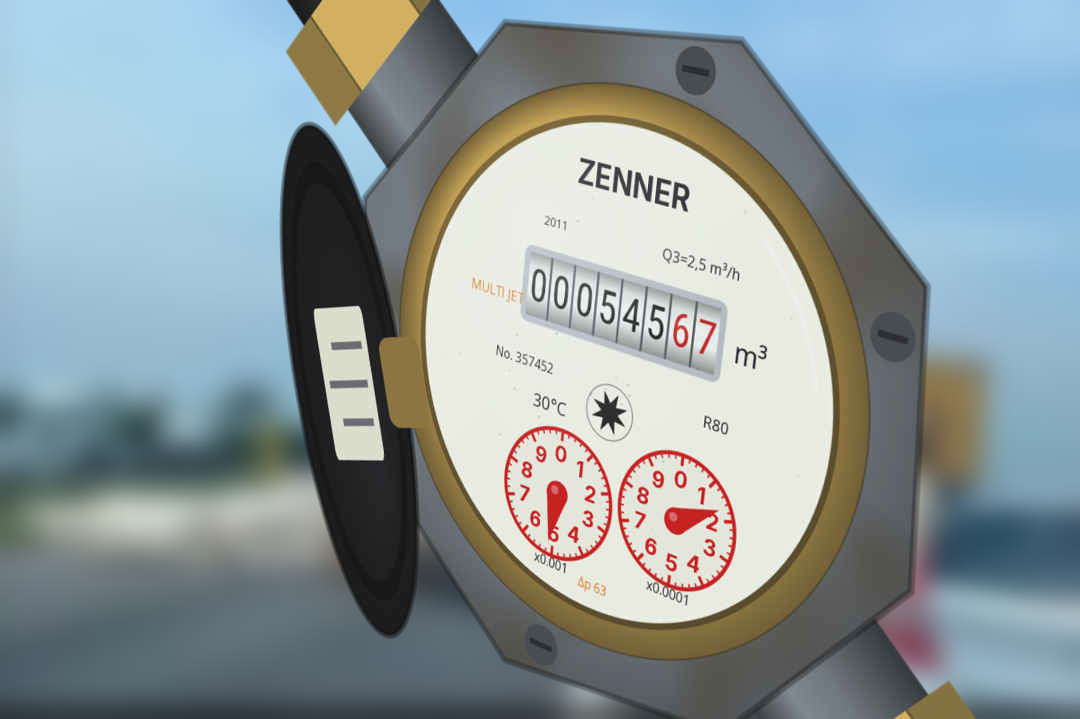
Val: 545.6751 m³
